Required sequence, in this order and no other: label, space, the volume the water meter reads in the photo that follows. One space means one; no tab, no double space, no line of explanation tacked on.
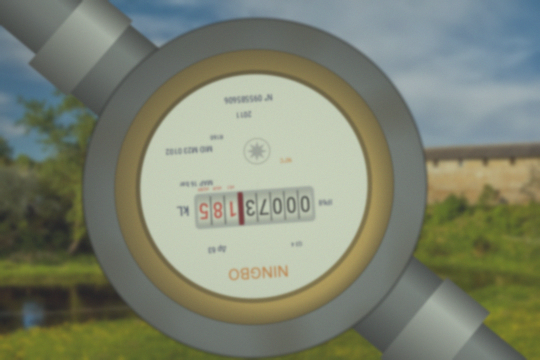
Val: 73.185 kL
